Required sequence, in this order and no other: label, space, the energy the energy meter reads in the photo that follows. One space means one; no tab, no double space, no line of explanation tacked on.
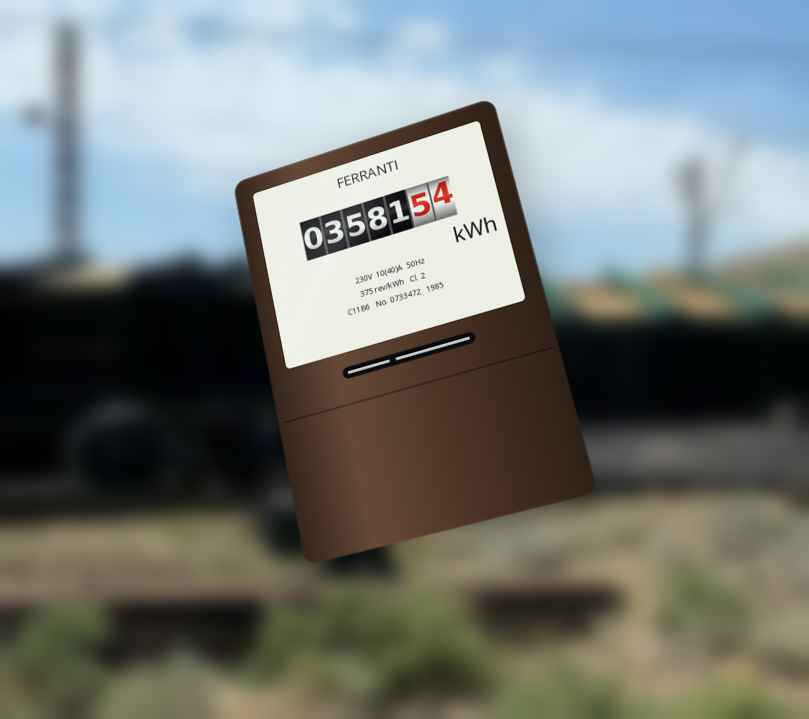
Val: 3581.54 kWh
